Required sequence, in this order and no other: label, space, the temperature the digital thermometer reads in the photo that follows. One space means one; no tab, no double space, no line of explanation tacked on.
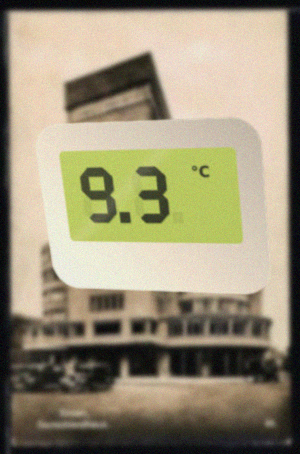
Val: 9.3 °C
